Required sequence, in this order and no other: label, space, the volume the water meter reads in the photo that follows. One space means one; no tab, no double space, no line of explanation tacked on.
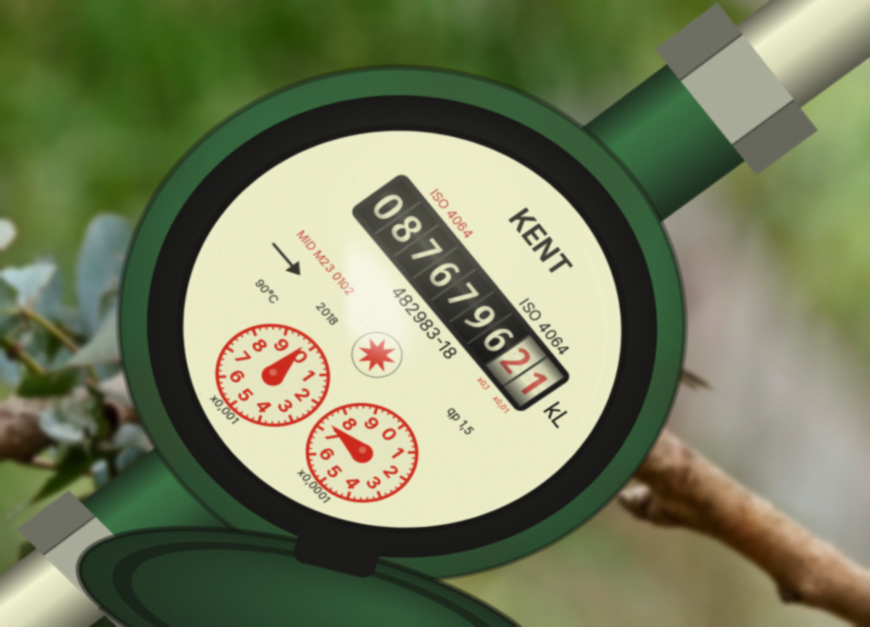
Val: 876796.2097 kL
